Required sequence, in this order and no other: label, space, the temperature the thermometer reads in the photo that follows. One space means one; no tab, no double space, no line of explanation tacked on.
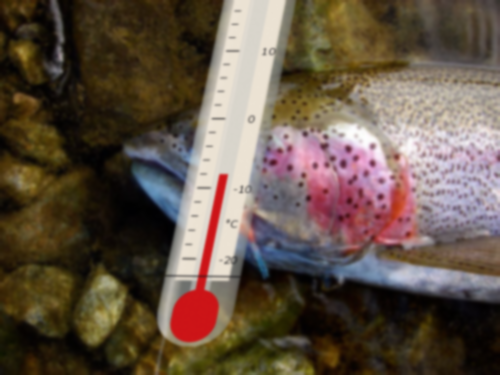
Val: -8 °C
